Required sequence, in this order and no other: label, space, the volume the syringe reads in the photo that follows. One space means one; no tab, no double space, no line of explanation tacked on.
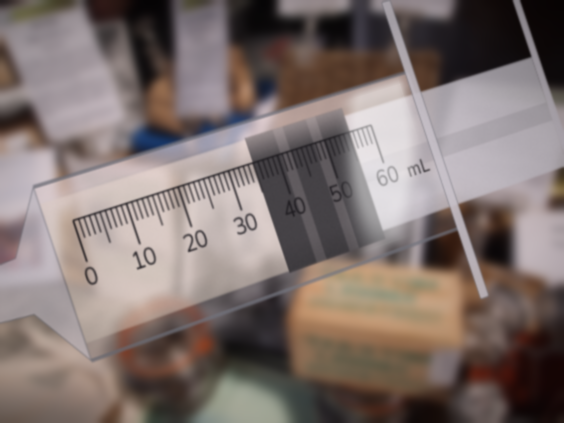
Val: 35 mL
